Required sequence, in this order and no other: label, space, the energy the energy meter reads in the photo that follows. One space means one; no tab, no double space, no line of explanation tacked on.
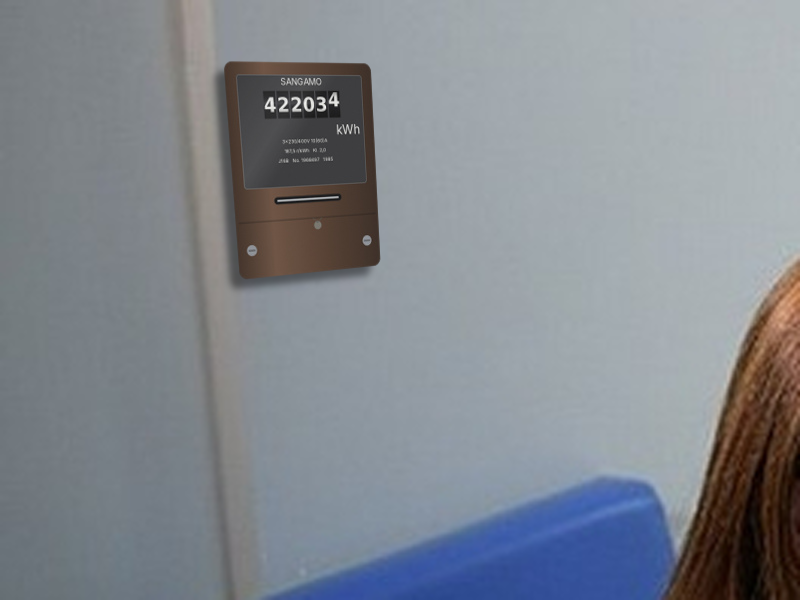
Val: 422034 kWh
